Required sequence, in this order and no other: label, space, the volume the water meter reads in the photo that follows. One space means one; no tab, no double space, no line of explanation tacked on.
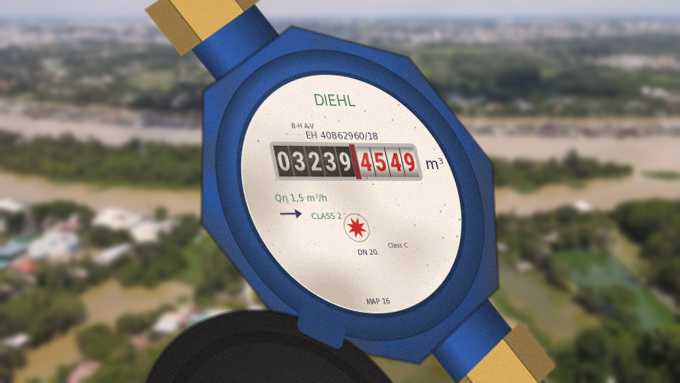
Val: 3239.4549 m³
